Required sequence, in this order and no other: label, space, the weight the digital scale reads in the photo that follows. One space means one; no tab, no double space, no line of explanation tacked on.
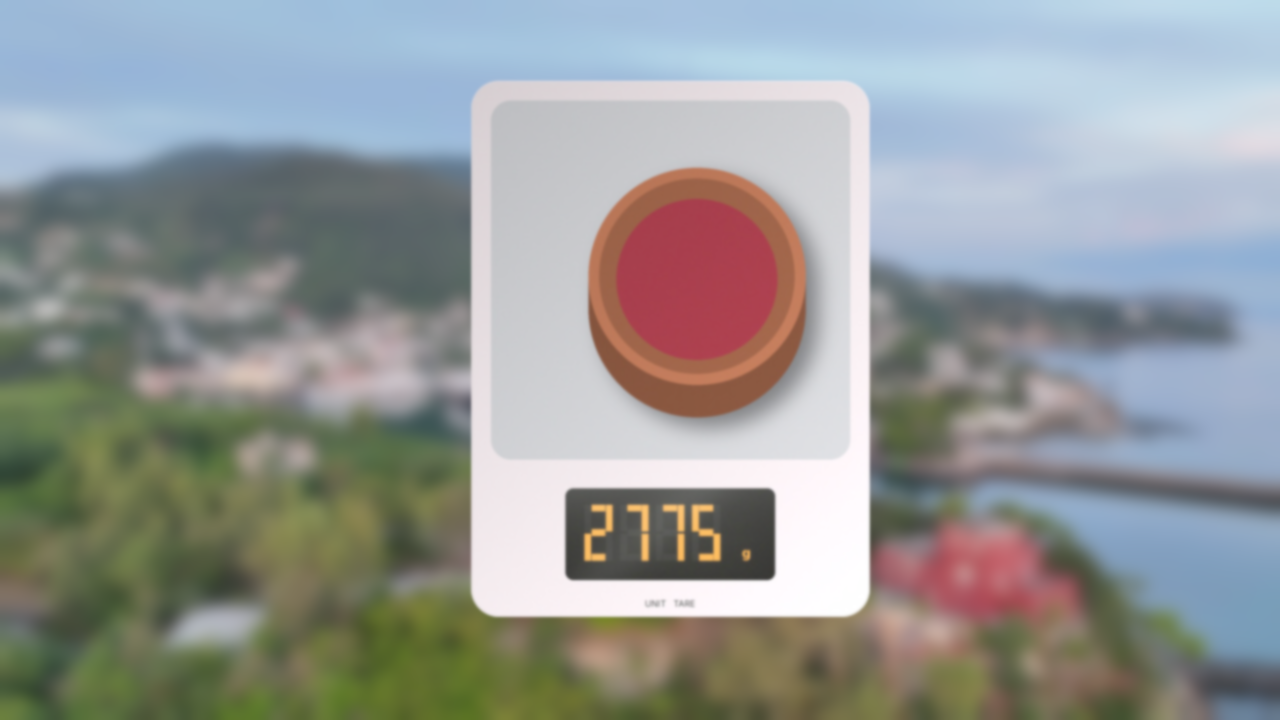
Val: 2775 g
